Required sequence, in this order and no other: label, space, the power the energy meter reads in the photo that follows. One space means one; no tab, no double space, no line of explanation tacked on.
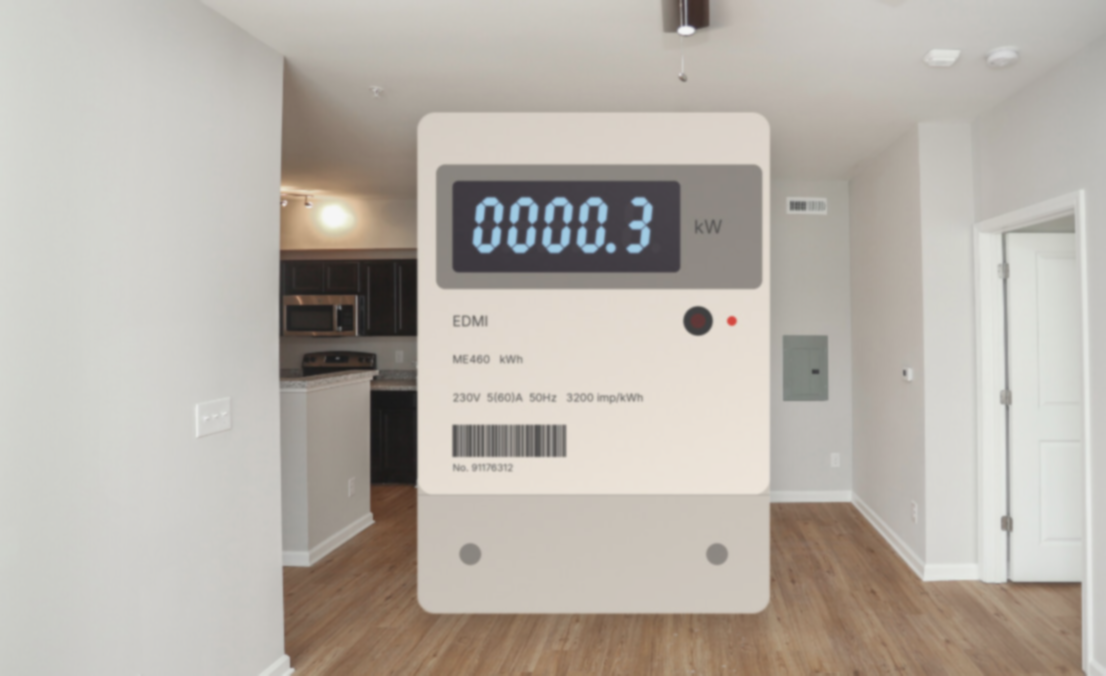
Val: 0.3 kW
